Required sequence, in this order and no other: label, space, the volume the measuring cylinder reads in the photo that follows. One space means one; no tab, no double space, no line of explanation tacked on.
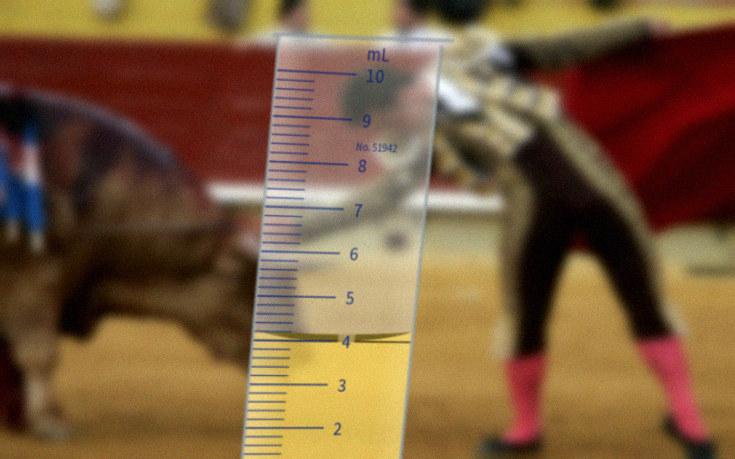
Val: 4 mL
